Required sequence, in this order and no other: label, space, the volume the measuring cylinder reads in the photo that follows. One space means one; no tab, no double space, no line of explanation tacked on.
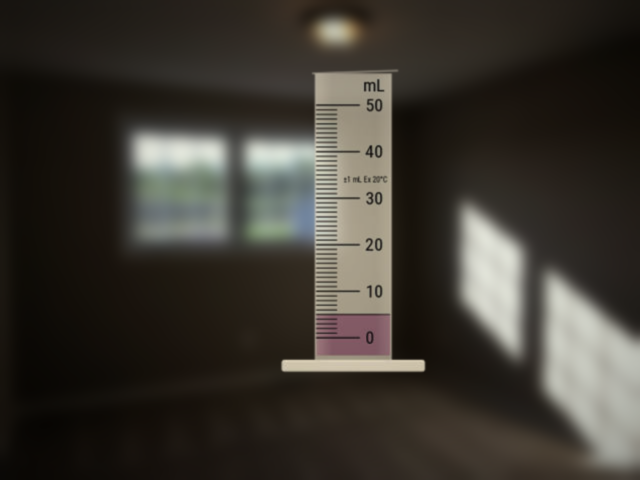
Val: 5 mL
